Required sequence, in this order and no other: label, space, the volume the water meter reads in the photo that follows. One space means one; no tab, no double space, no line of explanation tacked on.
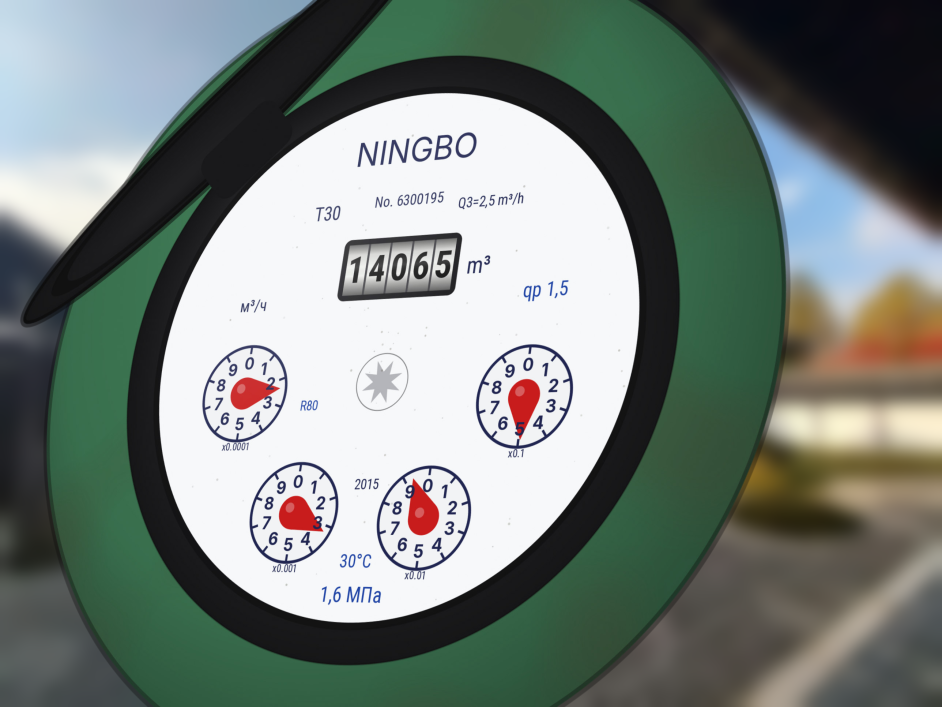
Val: 14065.4932 m³
